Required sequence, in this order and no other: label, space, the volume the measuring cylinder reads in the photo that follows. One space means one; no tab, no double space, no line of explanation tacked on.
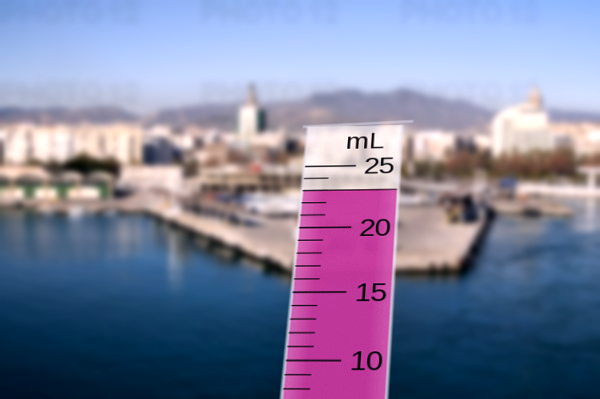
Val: 23 mL
